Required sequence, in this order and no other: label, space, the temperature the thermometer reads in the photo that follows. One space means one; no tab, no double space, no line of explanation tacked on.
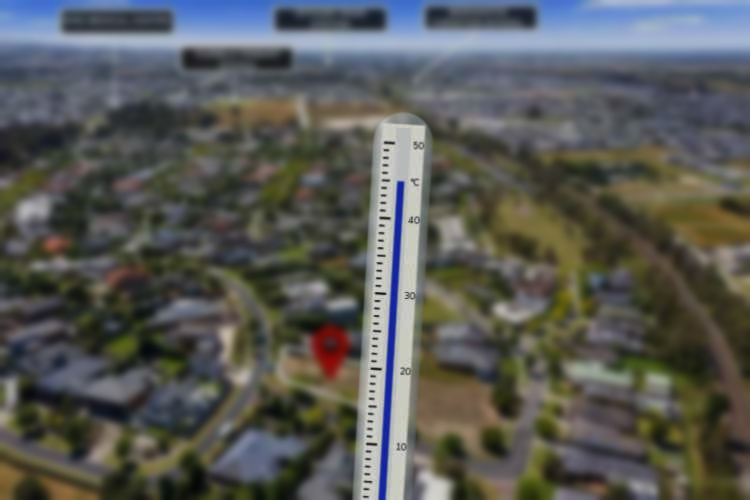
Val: 45 °C
